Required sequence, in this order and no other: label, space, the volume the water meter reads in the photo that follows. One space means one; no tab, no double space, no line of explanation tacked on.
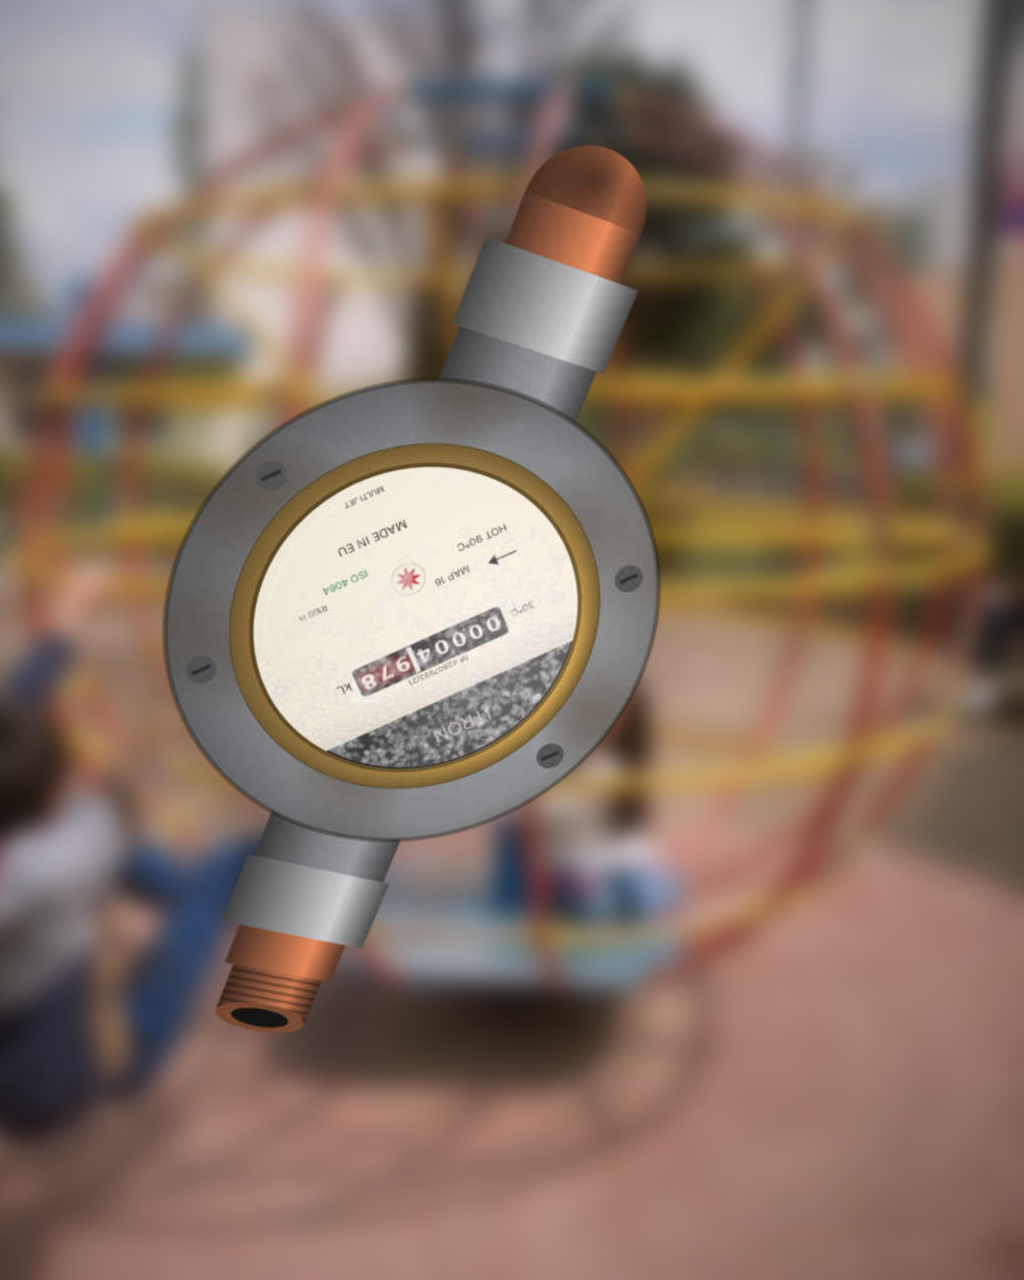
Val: 4.978 kL
